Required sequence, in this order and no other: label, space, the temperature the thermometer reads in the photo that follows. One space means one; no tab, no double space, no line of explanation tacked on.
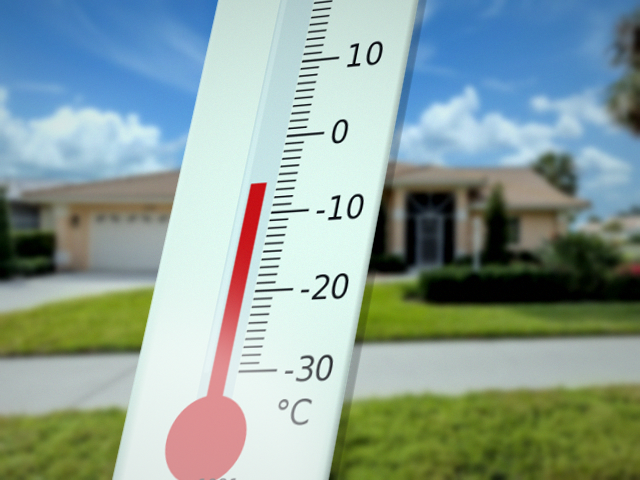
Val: -6 °C
